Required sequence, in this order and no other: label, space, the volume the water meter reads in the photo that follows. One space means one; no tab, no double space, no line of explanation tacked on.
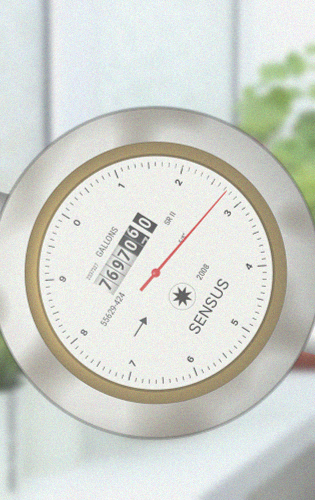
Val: 7697062.7 gal
